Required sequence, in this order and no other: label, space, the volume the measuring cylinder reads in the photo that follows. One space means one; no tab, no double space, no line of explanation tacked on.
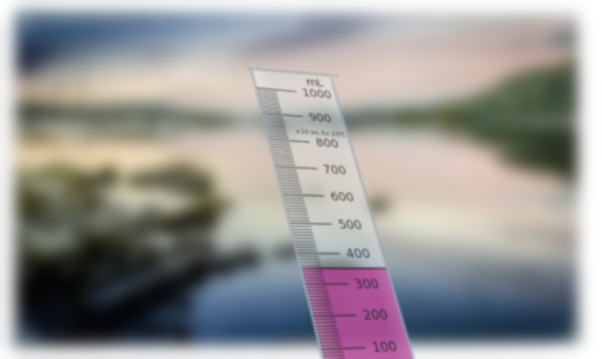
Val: 350 mL
